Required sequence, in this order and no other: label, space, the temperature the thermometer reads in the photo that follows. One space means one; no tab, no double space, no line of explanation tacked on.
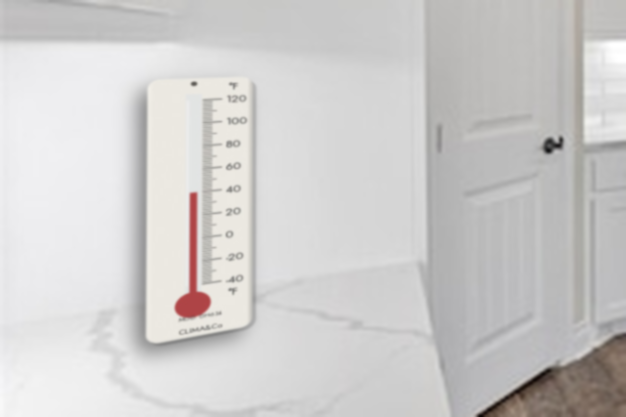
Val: 40 °F
